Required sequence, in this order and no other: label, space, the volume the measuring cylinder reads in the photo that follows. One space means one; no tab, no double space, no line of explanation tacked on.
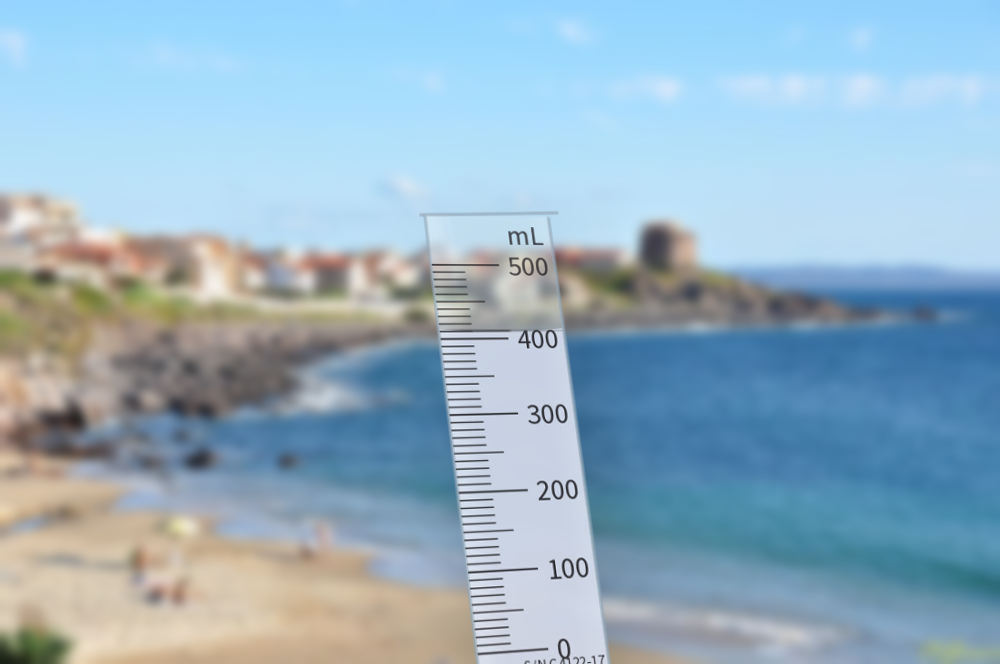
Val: 410 mL
